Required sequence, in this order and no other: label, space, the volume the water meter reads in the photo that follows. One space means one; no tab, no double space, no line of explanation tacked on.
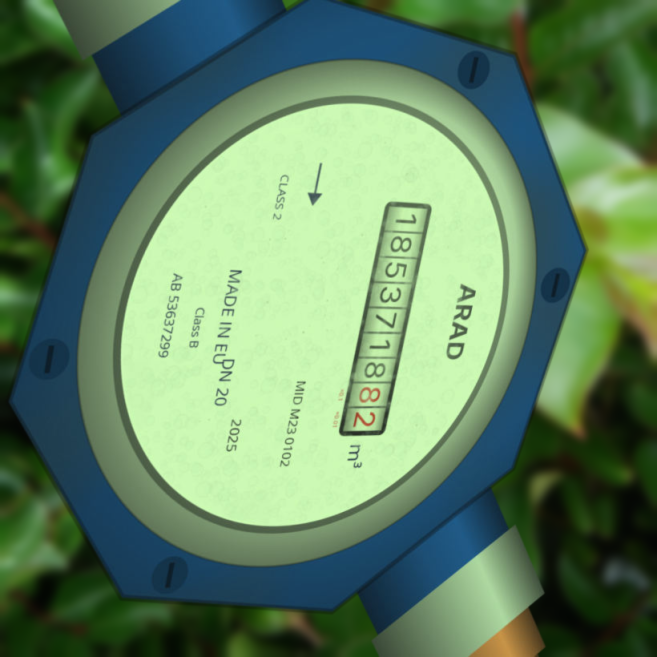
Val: 1853718.82 m³
